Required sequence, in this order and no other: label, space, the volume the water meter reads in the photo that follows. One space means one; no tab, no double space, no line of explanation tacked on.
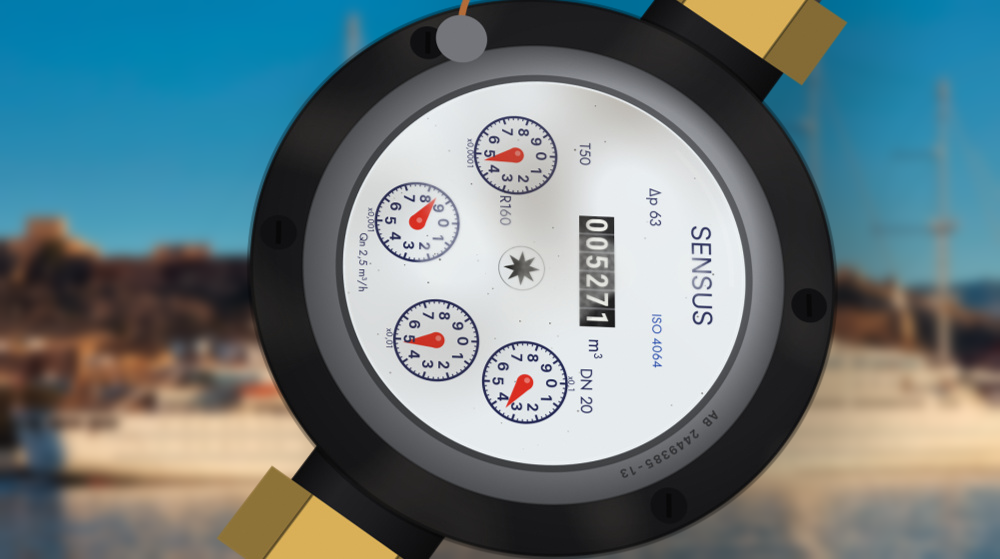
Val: 5271.3484 m³
